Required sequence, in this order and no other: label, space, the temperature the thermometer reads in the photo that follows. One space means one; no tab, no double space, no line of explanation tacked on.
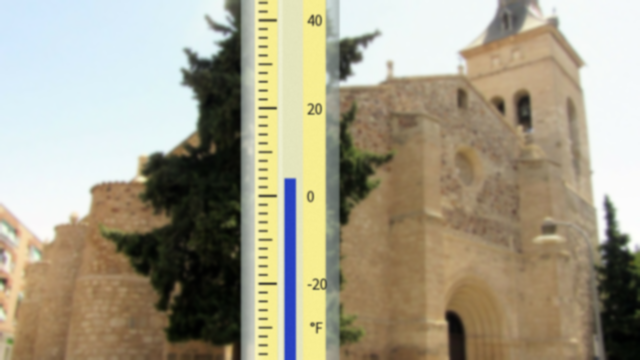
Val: 4 °F
